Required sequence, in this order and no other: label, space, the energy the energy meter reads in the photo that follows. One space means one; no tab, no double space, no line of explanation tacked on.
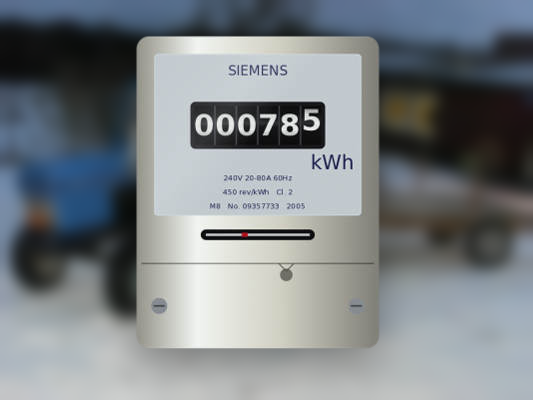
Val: 785 kWh
